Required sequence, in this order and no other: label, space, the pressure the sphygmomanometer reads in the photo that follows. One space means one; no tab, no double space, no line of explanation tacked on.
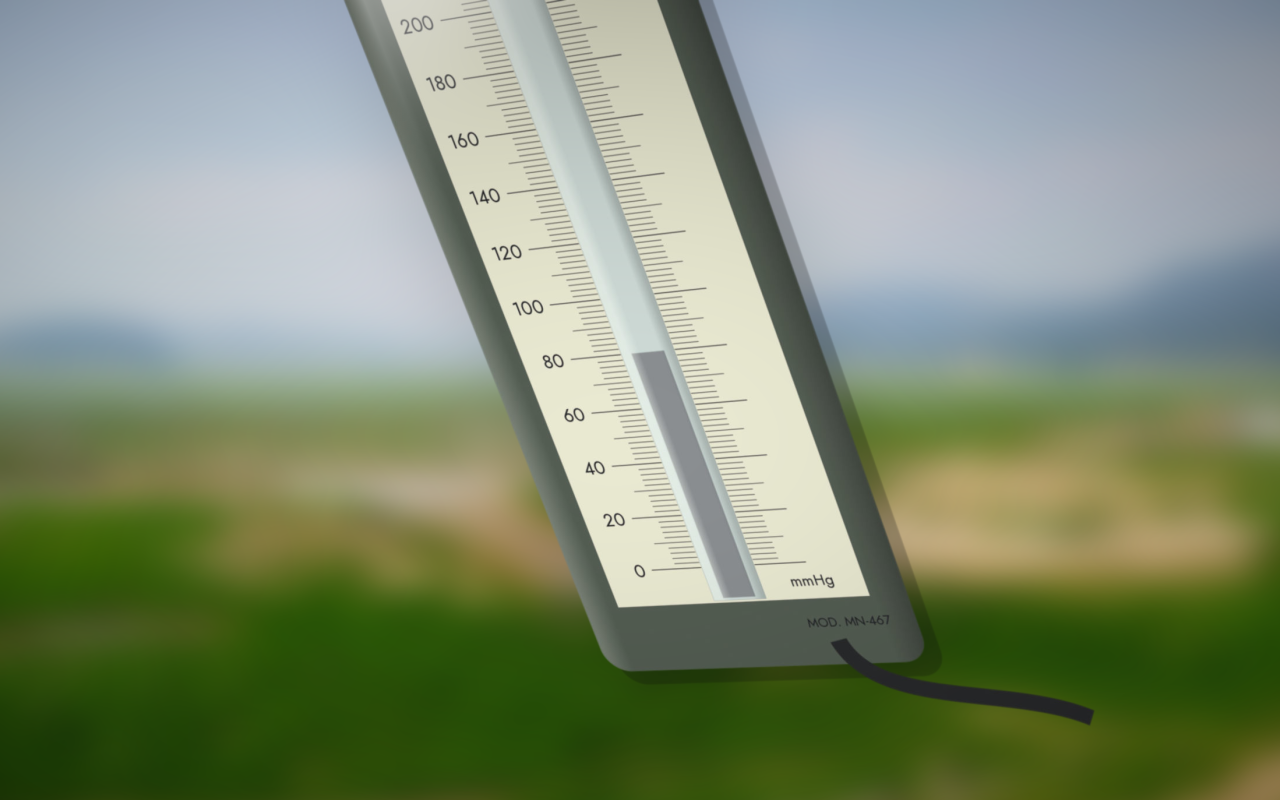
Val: 80 mmHg
